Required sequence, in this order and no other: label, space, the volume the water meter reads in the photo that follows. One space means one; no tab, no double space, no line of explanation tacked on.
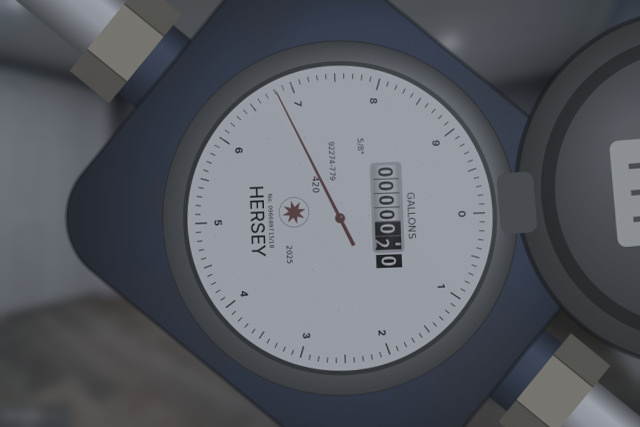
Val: 16.8 gal
